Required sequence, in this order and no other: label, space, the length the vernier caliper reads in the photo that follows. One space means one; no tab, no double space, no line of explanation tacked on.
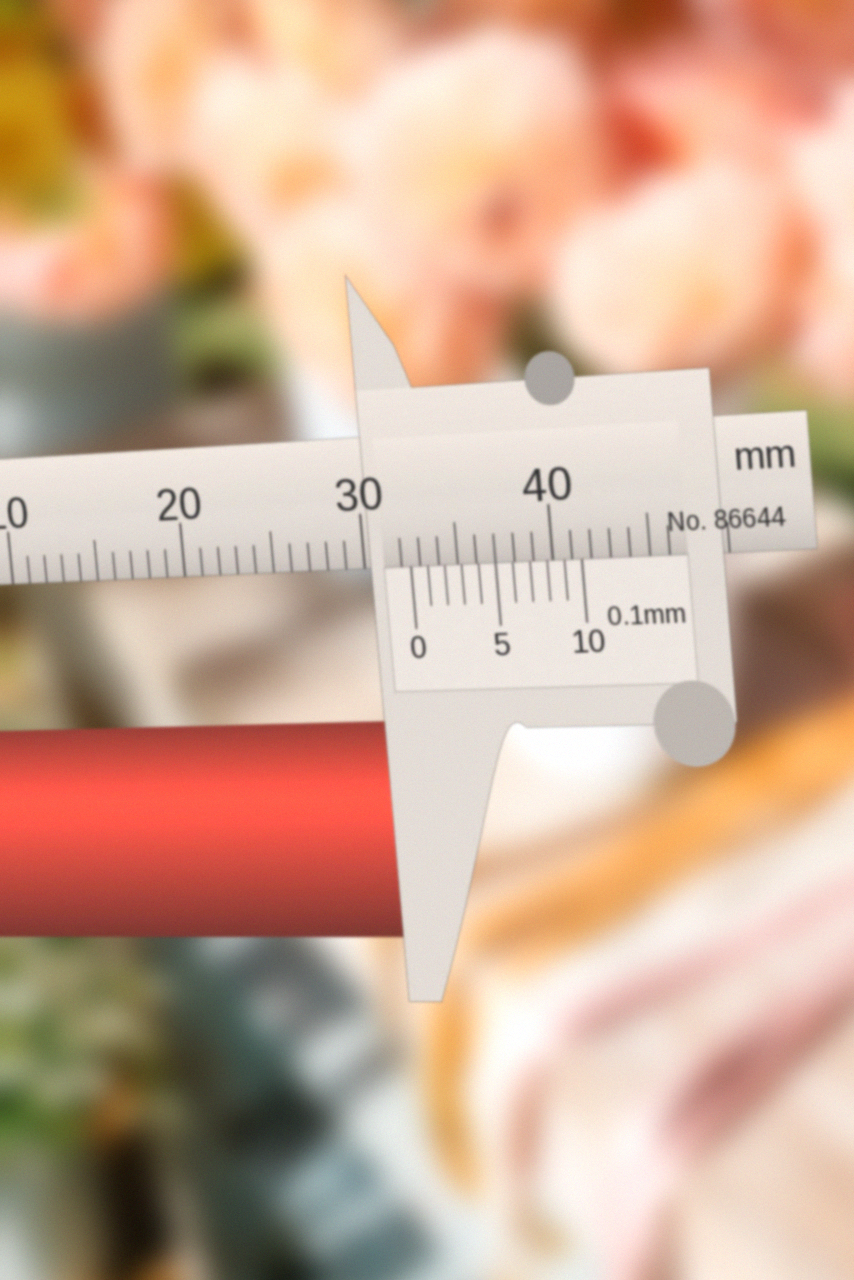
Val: 32.5 mm
